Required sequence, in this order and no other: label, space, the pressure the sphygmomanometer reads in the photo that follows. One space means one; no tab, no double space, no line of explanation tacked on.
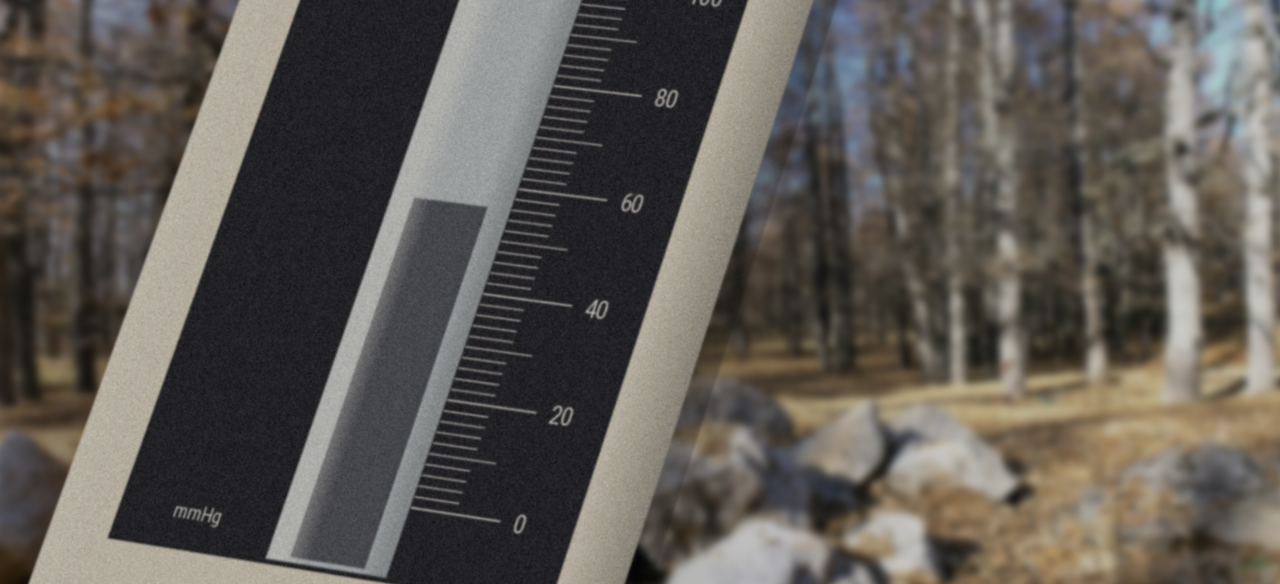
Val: 56 mmHg
